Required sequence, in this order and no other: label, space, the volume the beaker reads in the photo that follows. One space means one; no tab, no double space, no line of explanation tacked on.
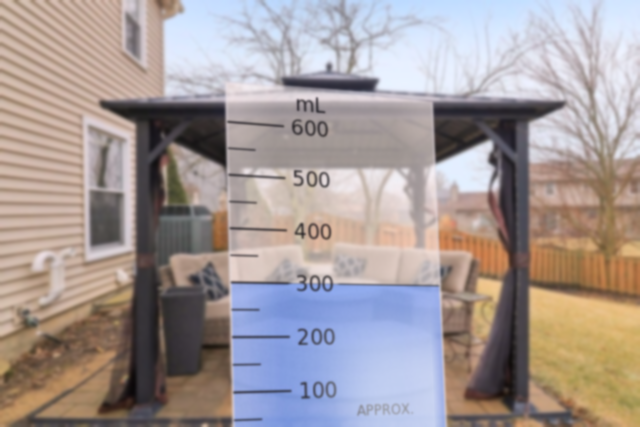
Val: 300 mL
